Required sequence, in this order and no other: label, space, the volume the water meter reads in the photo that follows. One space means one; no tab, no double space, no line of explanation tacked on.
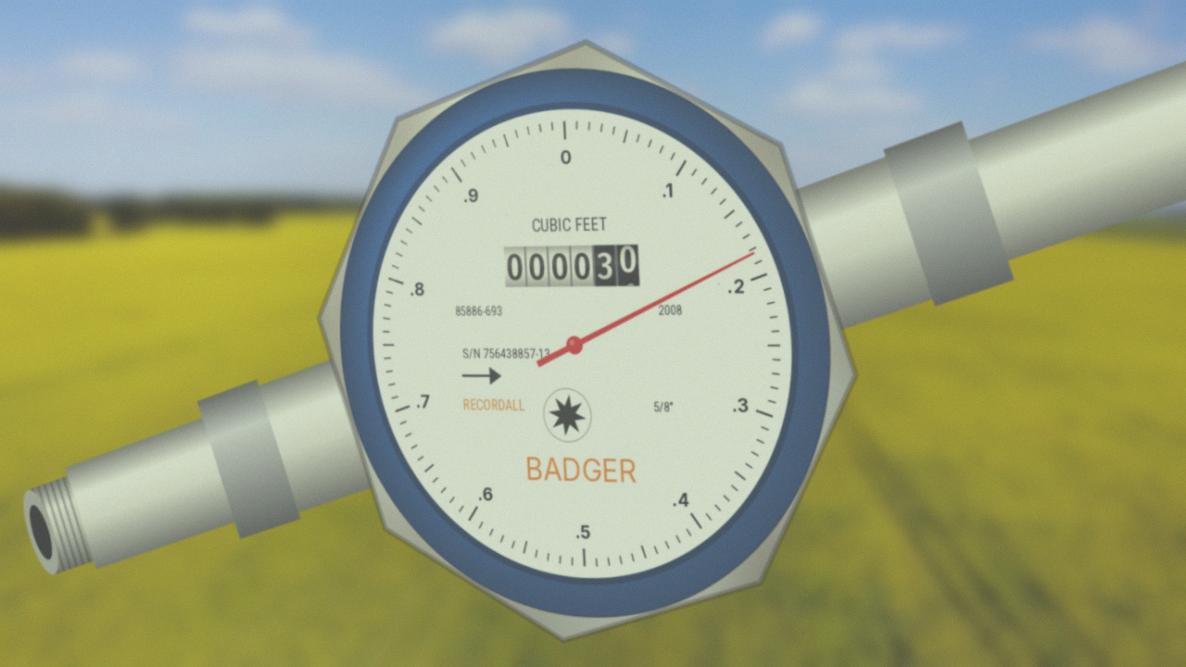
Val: 30.18 ft³
